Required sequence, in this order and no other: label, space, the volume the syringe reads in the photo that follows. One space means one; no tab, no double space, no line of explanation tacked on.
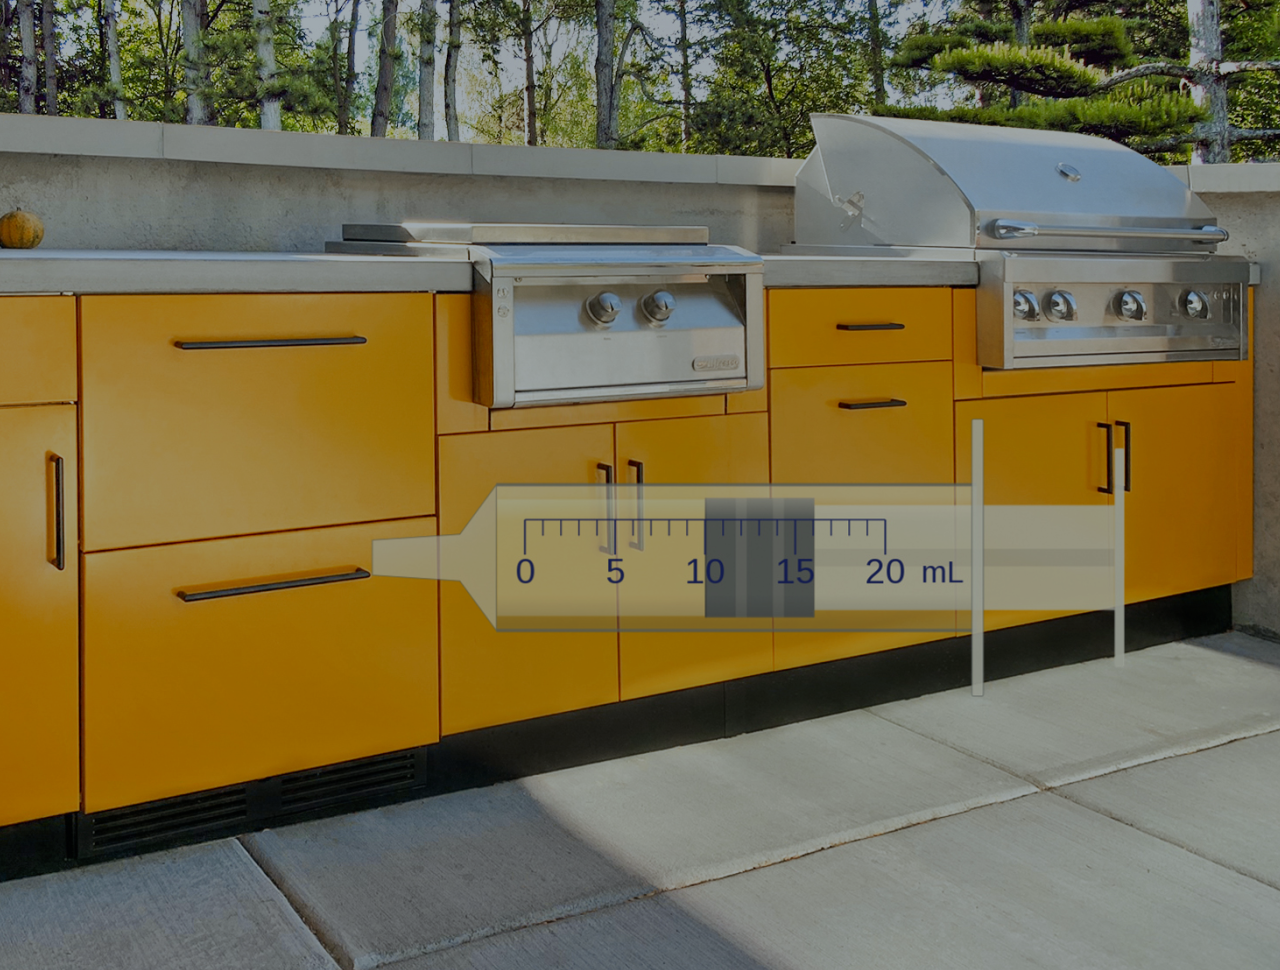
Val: 10 mL
